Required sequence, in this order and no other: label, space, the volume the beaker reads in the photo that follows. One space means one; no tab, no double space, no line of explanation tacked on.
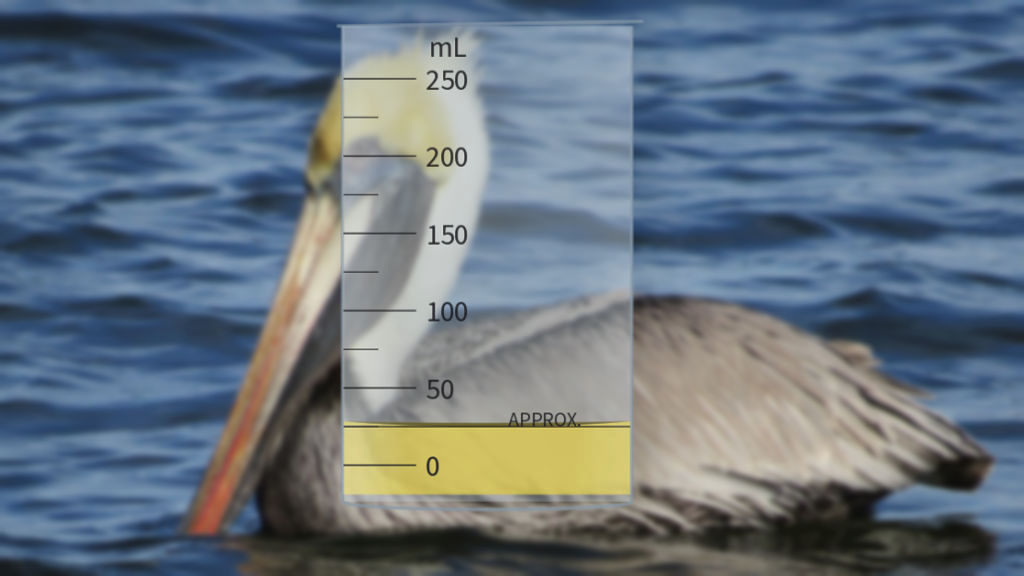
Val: 25 mL
